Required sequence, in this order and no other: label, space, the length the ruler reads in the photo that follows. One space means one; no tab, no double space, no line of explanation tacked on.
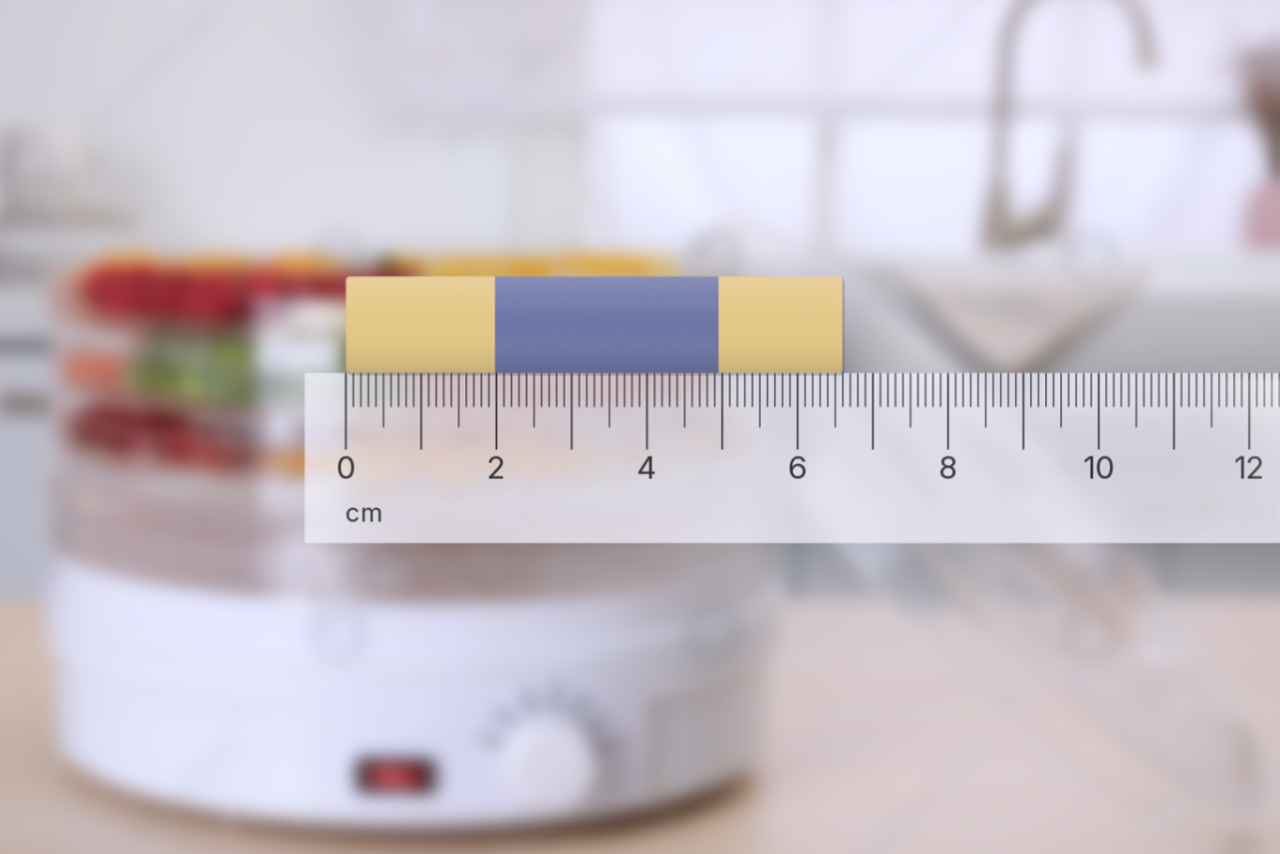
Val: 6.6 cm
